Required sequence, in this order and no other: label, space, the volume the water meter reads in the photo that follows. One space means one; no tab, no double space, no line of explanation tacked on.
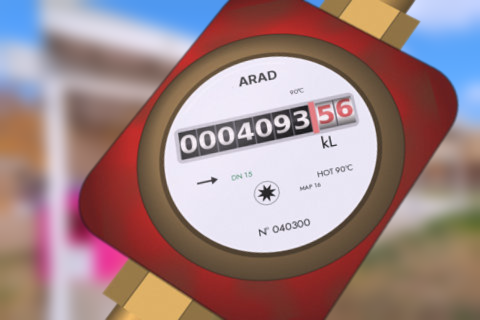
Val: 4093.56 kL
